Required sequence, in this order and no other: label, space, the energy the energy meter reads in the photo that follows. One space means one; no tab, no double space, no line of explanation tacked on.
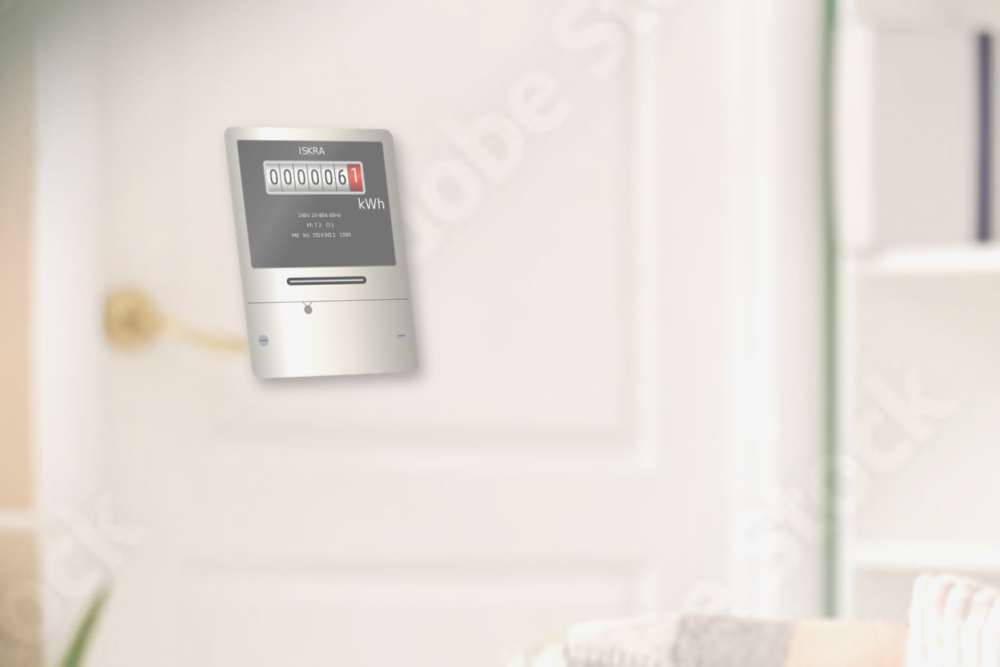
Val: 6.1 kWh
